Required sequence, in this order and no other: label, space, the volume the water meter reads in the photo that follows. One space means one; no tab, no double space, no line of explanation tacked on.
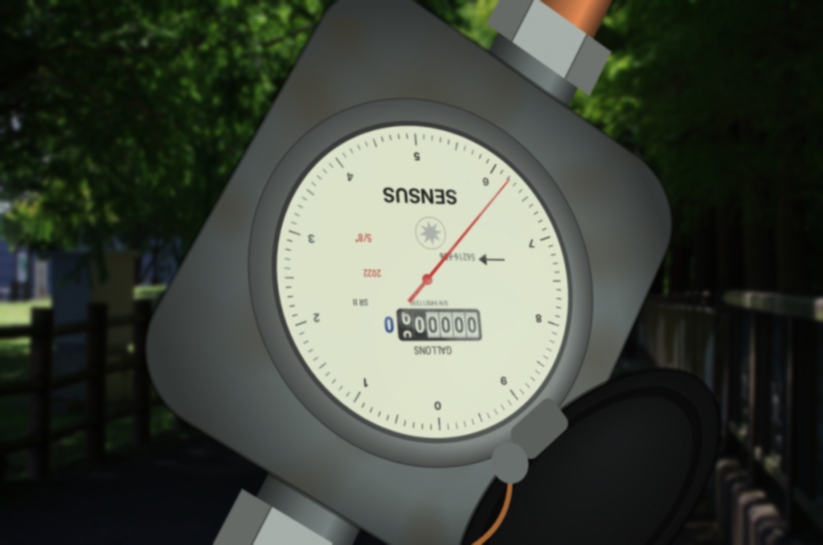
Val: 86.2 gal
